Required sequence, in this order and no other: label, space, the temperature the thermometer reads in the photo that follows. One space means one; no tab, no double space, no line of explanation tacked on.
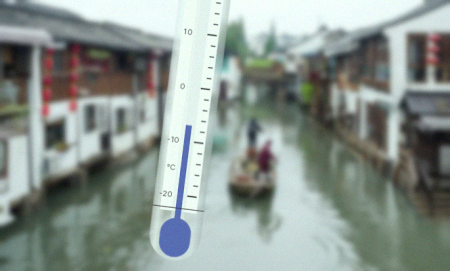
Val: -7 °C
